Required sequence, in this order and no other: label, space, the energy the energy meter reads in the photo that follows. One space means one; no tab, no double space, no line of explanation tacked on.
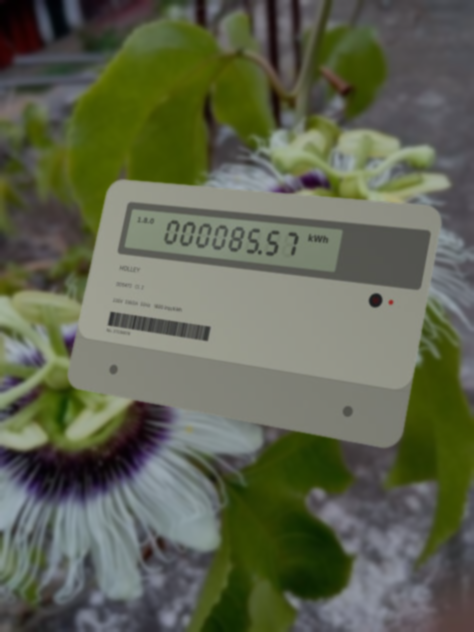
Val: 85.57 kWh
